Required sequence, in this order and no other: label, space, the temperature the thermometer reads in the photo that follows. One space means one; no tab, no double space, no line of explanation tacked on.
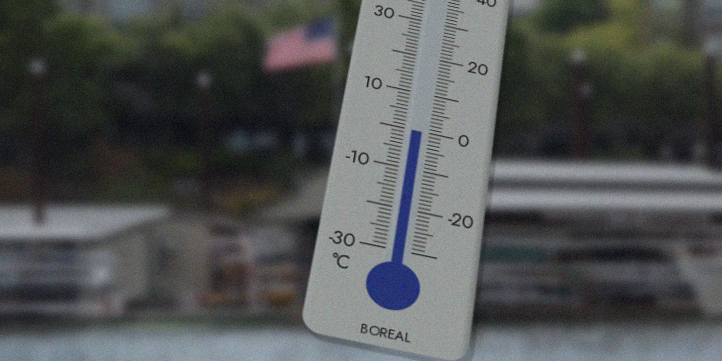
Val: 0 °C
